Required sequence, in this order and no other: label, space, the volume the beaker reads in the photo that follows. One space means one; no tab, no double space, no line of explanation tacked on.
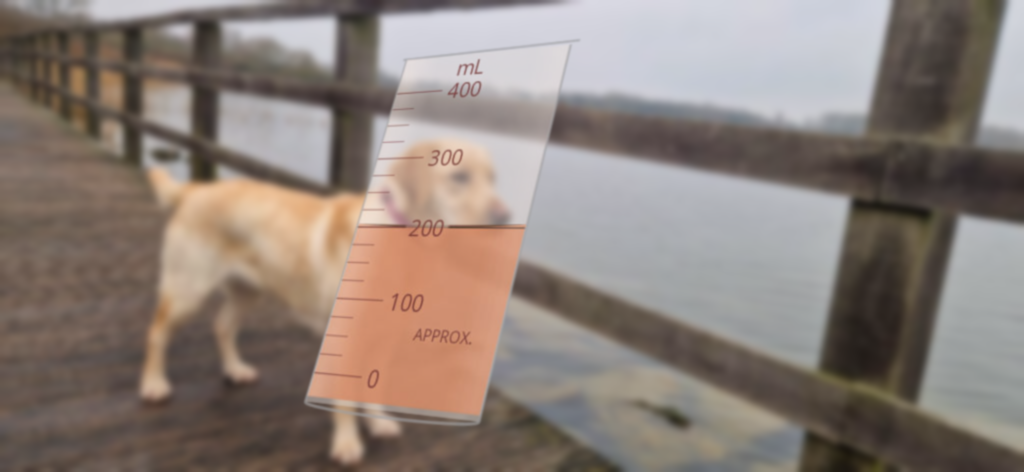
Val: 200 mL
